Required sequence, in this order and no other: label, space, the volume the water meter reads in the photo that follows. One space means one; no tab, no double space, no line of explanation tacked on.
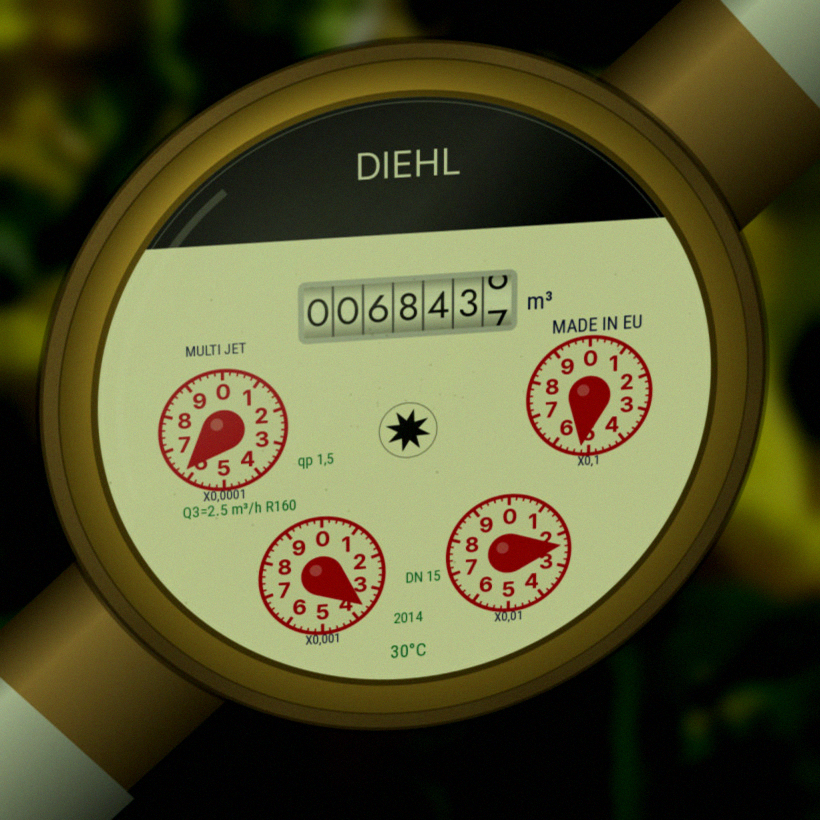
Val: 68436.5236 m³
